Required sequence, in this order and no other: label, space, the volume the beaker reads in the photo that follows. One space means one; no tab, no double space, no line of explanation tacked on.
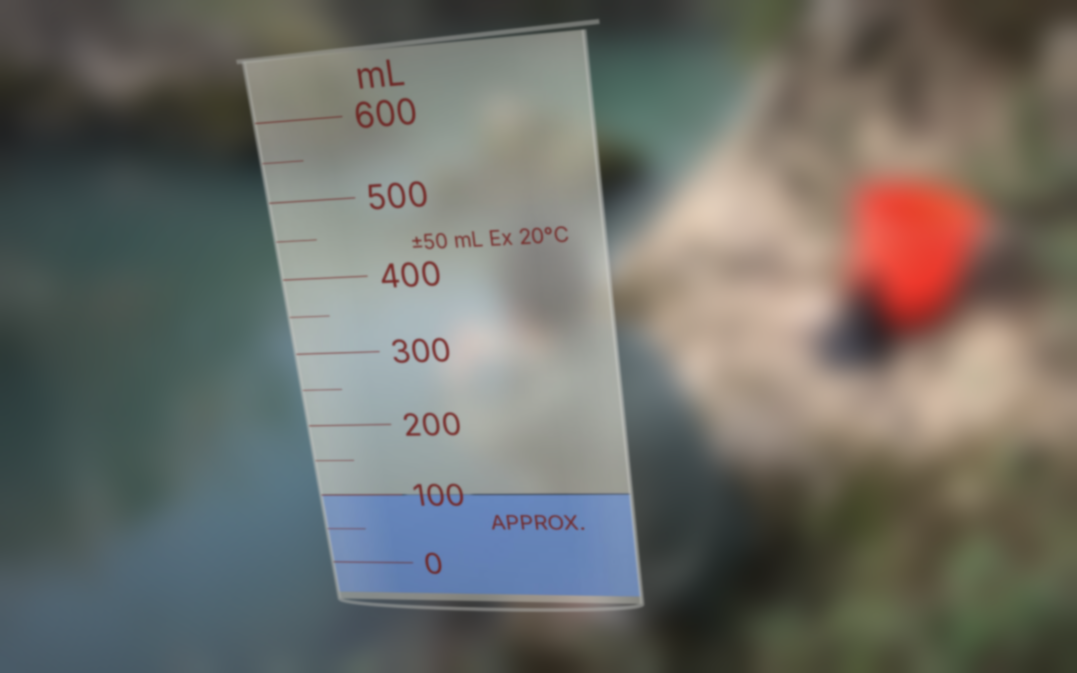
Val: 100 mL
